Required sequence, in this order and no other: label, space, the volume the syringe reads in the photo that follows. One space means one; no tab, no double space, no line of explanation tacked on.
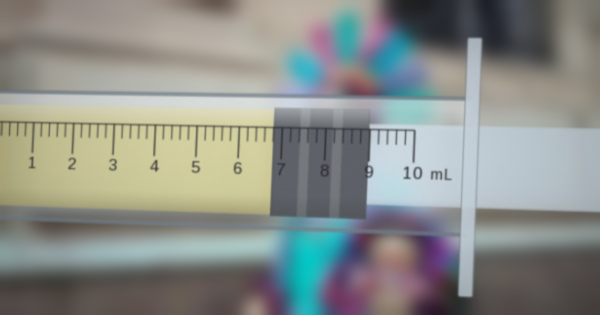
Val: 6.8 mL
